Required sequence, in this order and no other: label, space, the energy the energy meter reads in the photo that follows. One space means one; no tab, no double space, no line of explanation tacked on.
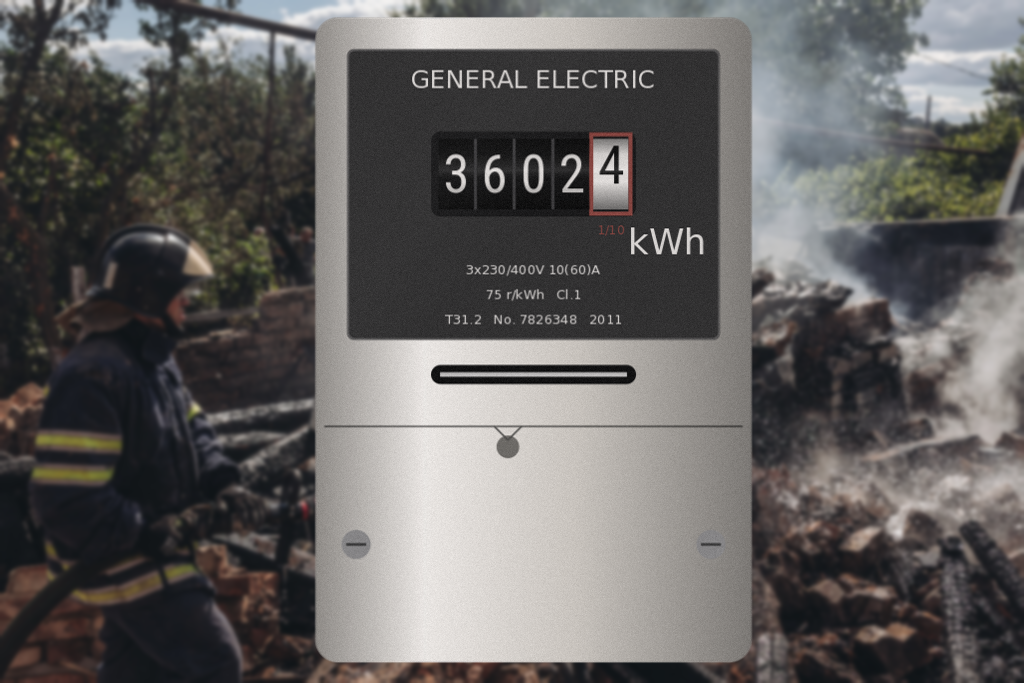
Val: 3602.4 kWh
